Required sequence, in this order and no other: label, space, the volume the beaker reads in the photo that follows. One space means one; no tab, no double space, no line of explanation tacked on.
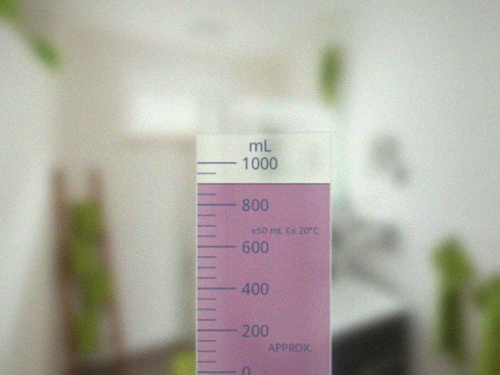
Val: 900 mL
